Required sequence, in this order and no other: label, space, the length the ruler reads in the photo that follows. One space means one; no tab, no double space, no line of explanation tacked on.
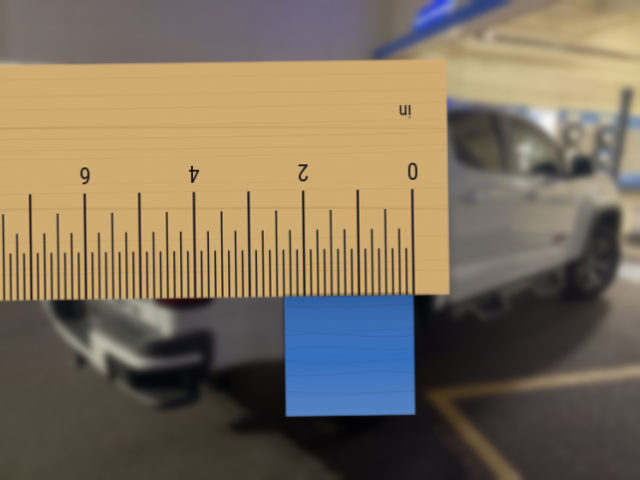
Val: 2.375 in
